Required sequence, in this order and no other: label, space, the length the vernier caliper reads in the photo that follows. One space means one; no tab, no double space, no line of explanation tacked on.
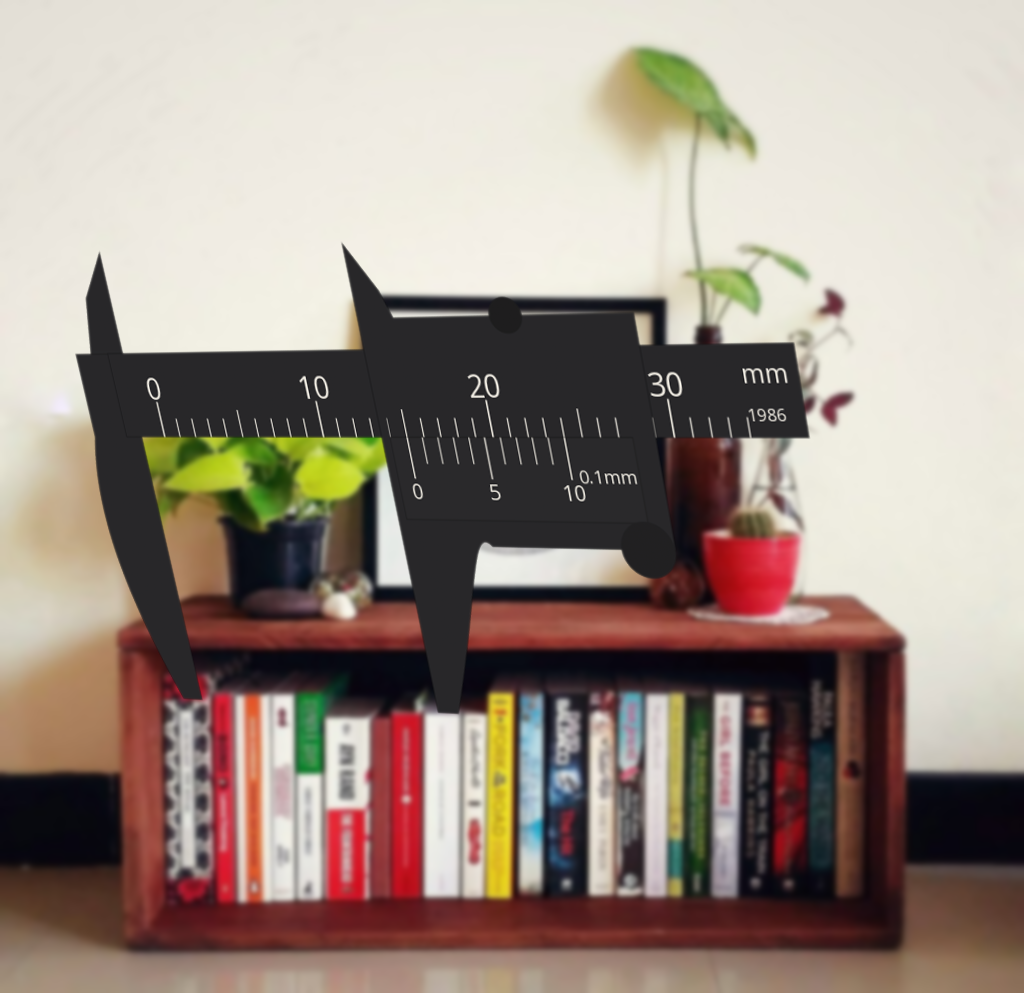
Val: 15.0 mm
